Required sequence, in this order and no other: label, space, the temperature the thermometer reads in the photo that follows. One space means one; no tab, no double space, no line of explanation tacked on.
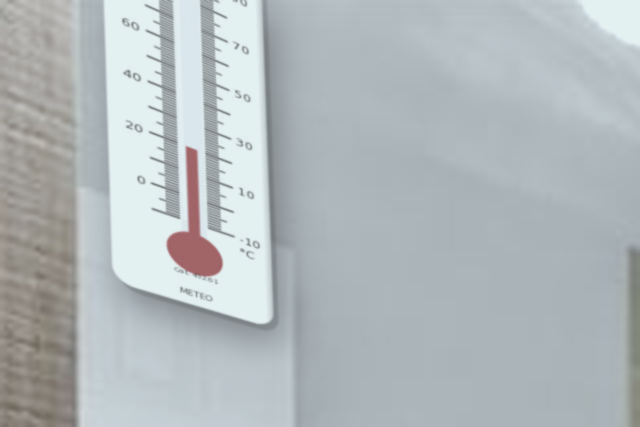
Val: 20 °C
